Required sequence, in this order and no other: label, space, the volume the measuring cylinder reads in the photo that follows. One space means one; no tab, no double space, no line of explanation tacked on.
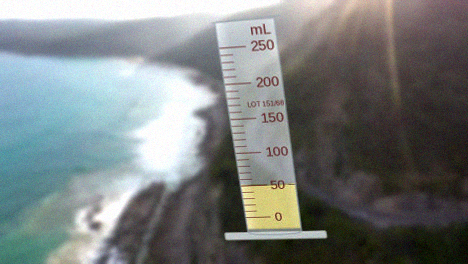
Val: 50 mL
